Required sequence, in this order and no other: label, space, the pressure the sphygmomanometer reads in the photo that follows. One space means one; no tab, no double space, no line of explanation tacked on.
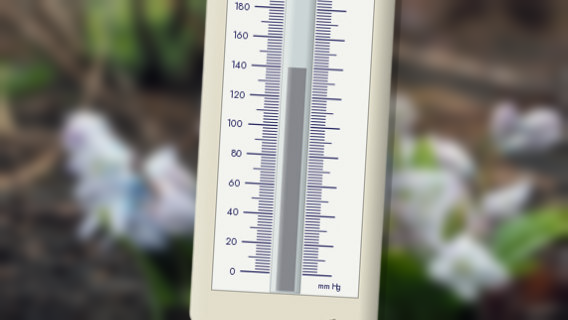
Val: 140 mmHg
